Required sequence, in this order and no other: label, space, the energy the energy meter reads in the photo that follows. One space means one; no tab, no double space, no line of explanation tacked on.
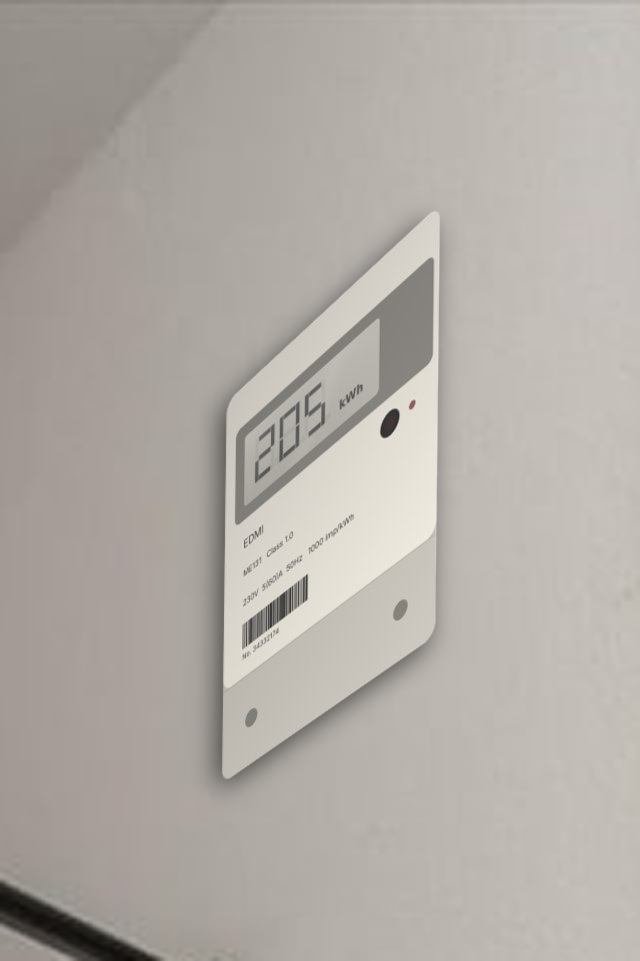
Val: 205 kWh
